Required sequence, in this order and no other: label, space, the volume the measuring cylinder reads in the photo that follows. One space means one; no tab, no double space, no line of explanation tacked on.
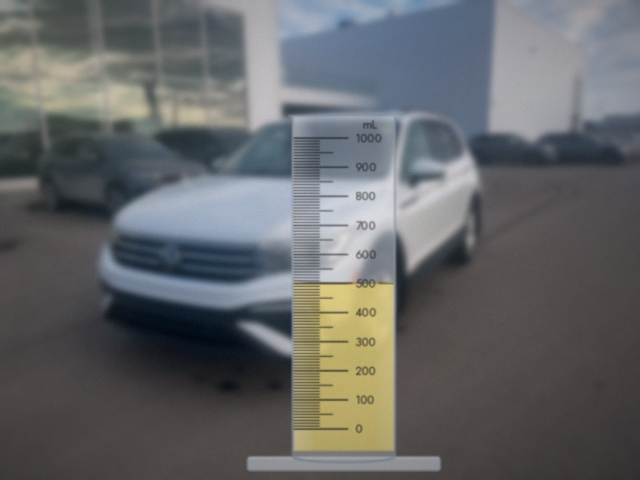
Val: 500 mL
